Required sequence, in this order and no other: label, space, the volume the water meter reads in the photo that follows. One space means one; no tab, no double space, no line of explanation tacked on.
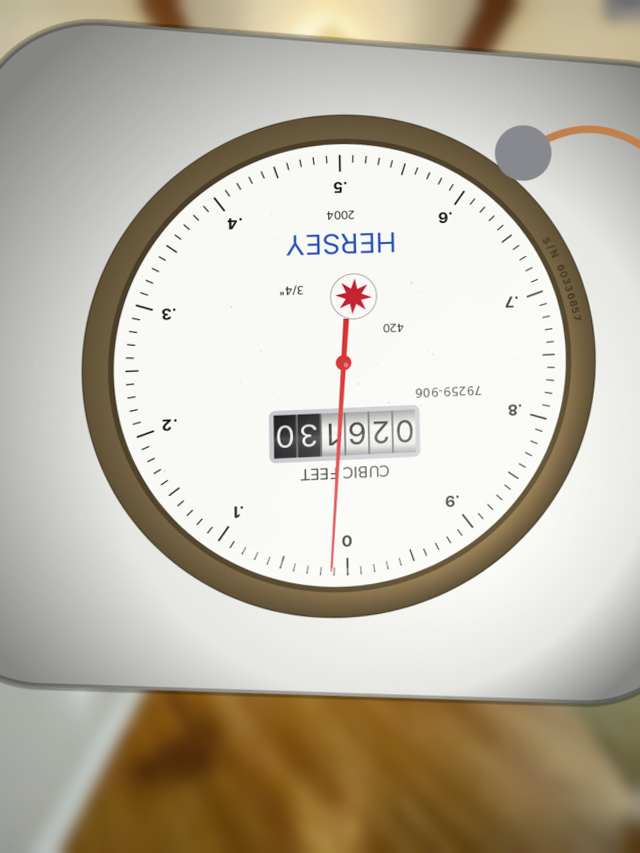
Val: 26130.01 ft³
